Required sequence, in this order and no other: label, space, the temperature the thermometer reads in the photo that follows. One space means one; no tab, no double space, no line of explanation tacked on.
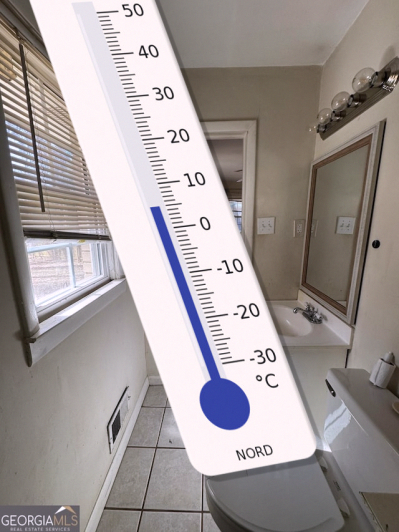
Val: 5 °C
